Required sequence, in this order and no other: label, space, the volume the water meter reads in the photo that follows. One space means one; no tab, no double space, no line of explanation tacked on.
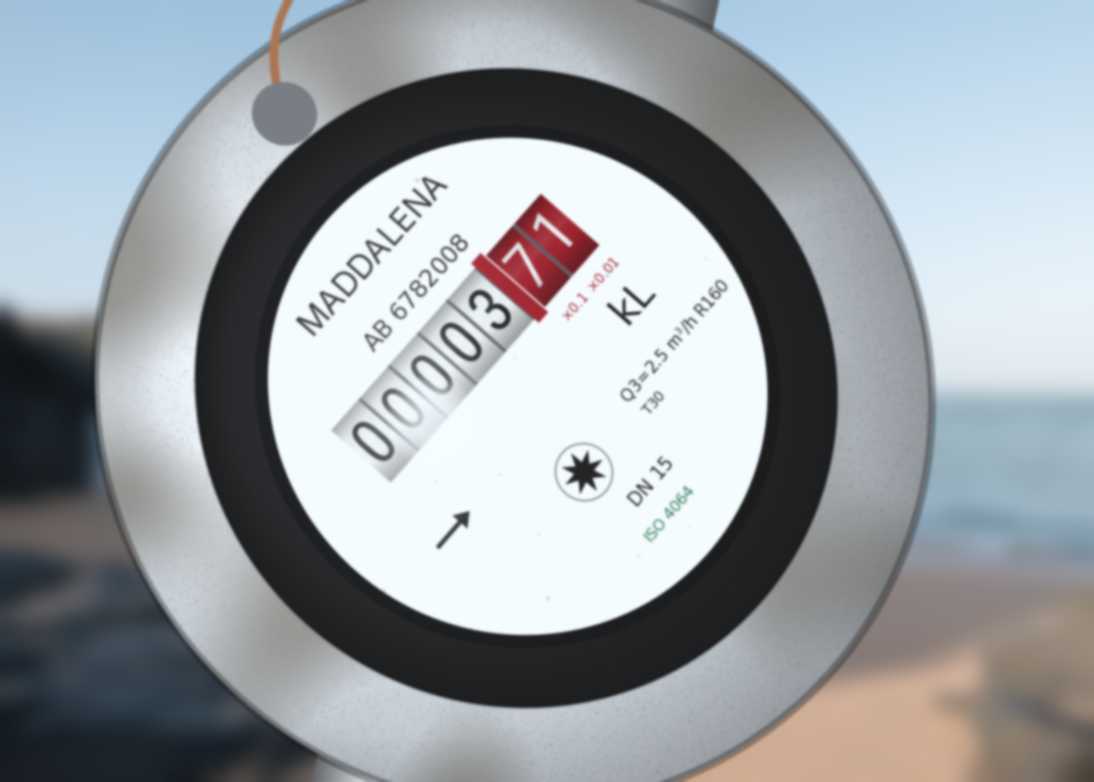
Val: 3.71 kL
